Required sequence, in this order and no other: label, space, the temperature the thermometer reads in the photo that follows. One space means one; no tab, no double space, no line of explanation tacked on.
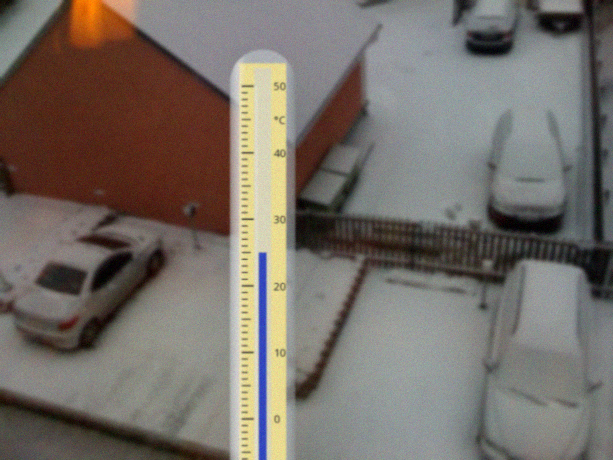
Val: 25 °C
